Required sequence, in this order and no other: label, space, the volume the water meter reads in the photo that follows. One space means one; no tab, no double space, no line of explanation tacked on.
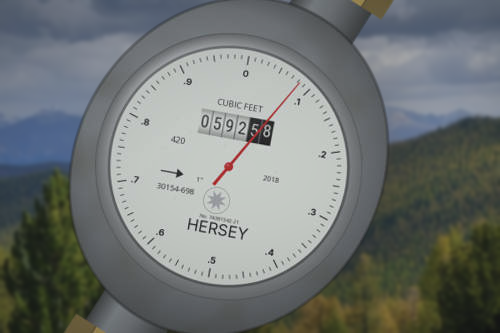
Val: 59258.08 ft³
